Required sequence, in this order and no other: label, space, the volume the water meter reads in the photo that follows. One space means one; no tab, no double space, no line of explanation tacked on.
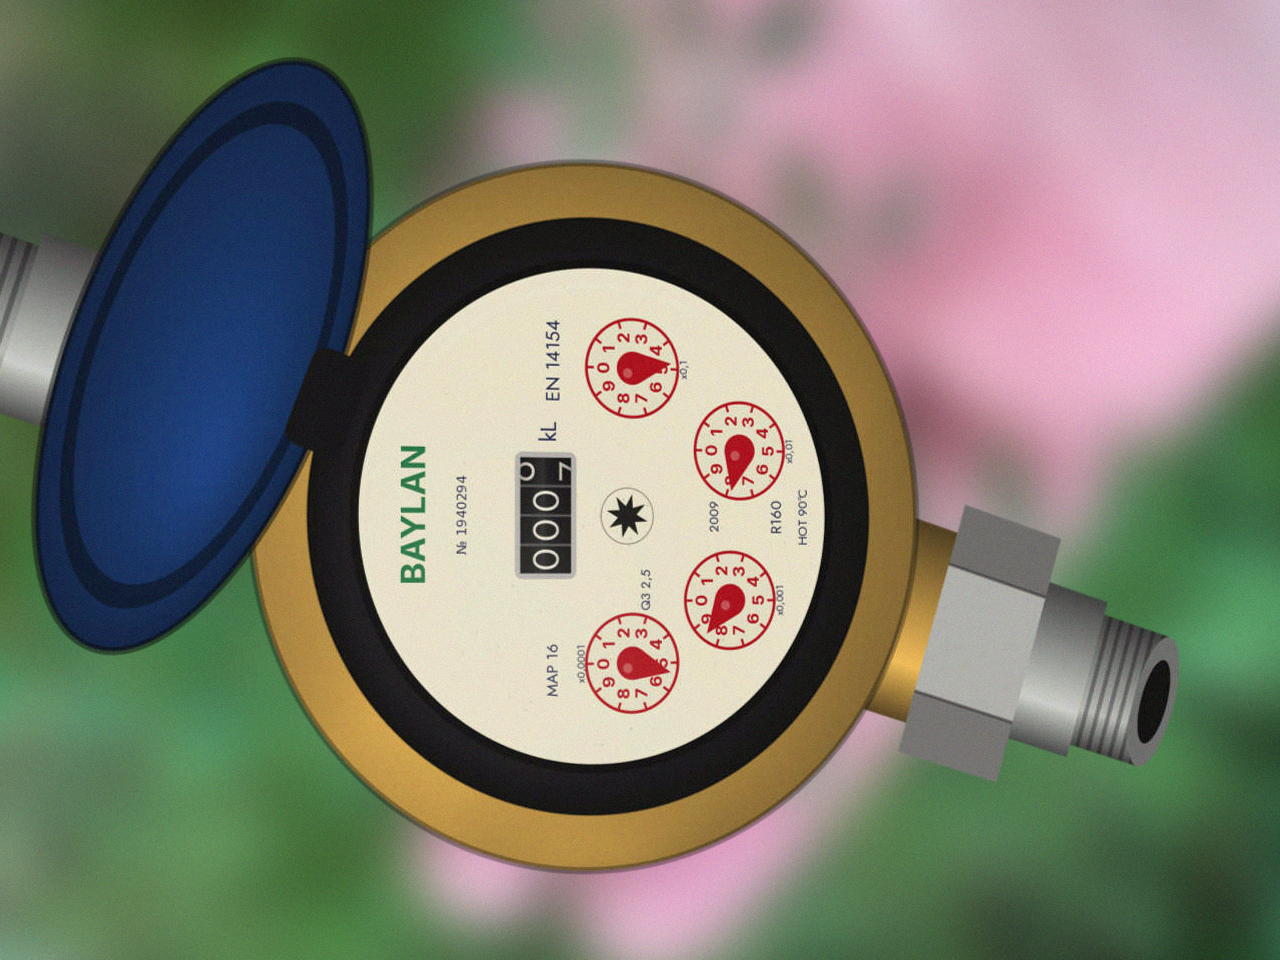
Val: 6.4785 kL
